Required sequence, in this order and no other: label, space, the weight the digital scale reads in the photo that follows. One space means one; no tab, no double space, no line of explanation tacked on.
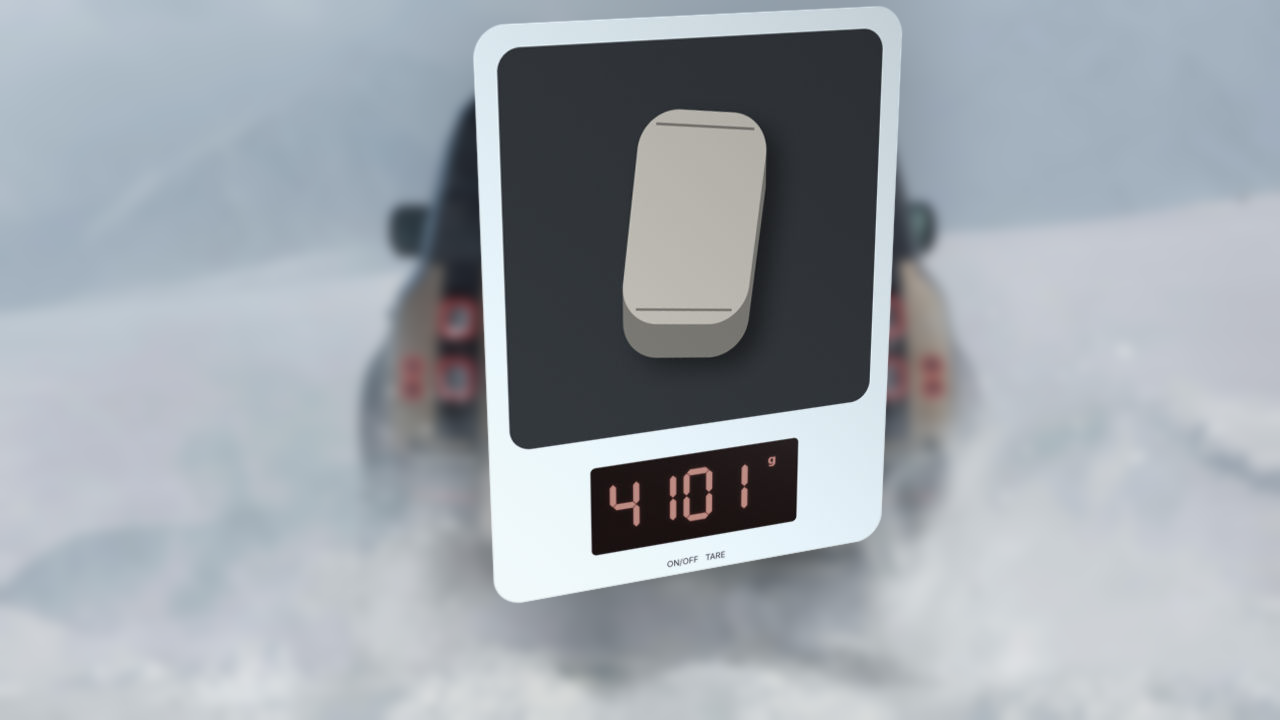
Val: 4101 g
